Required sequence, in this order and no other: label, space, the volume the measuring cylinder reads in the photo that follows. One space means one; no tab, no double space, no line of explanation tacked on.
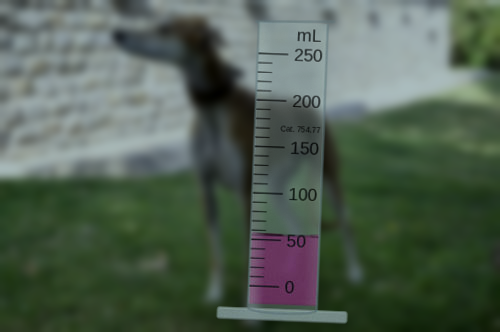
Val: 55 mL
